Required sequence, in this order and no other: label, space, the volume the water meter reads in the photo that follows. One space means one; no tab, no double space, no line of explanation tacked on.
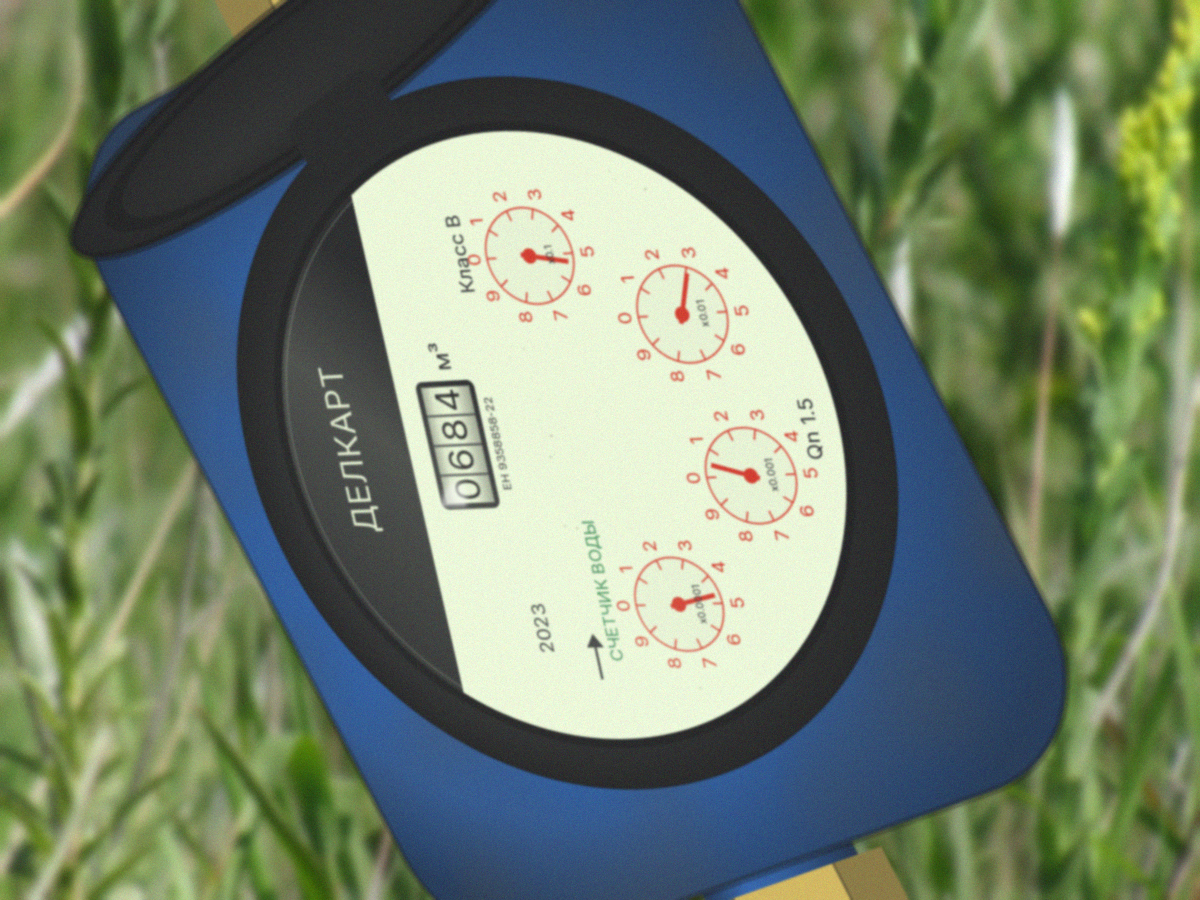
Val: 684.5304 m³
